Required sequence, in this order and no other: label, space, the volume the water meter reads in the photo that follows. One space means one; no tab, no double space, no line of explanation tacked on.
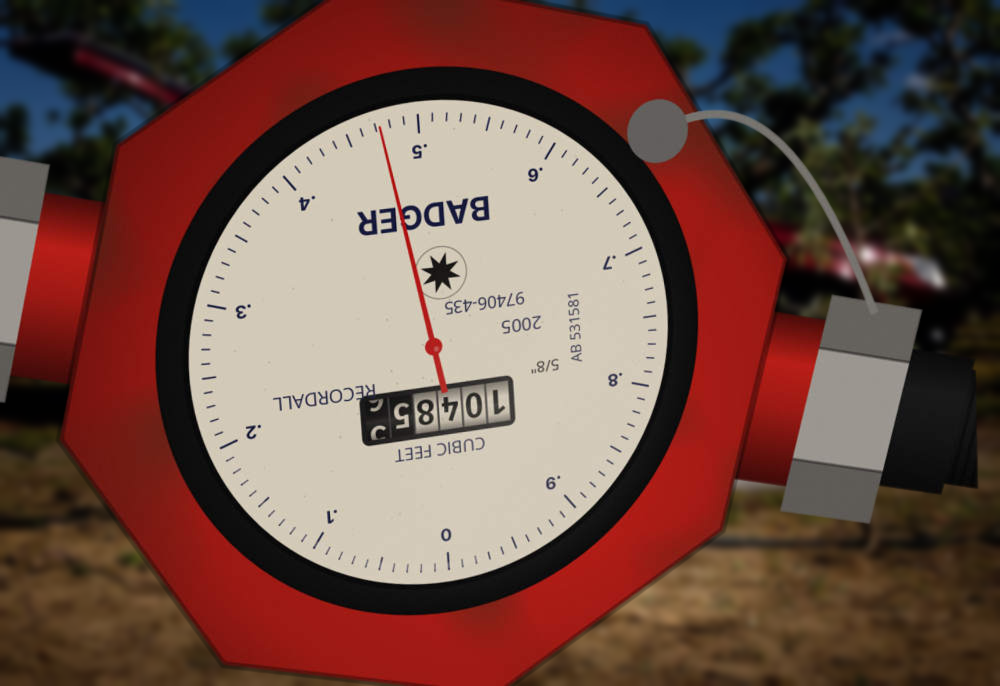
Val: 104855.47 ft³
